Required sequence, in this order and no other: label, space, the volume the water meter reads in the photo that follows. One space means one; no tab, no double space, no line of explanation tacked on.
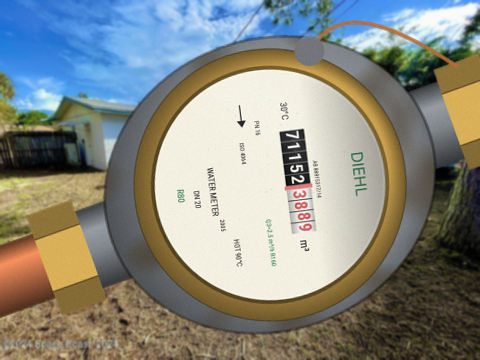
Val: 71152.3889 m³
